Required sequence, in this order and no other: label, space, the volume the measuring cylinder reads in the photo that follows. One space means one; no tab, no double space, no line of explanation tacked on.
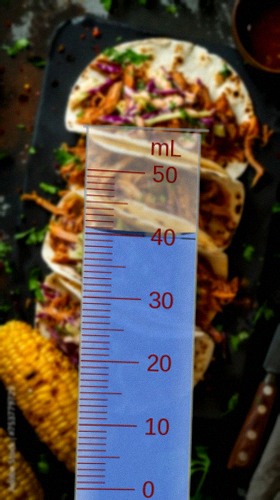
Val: 40 mL
